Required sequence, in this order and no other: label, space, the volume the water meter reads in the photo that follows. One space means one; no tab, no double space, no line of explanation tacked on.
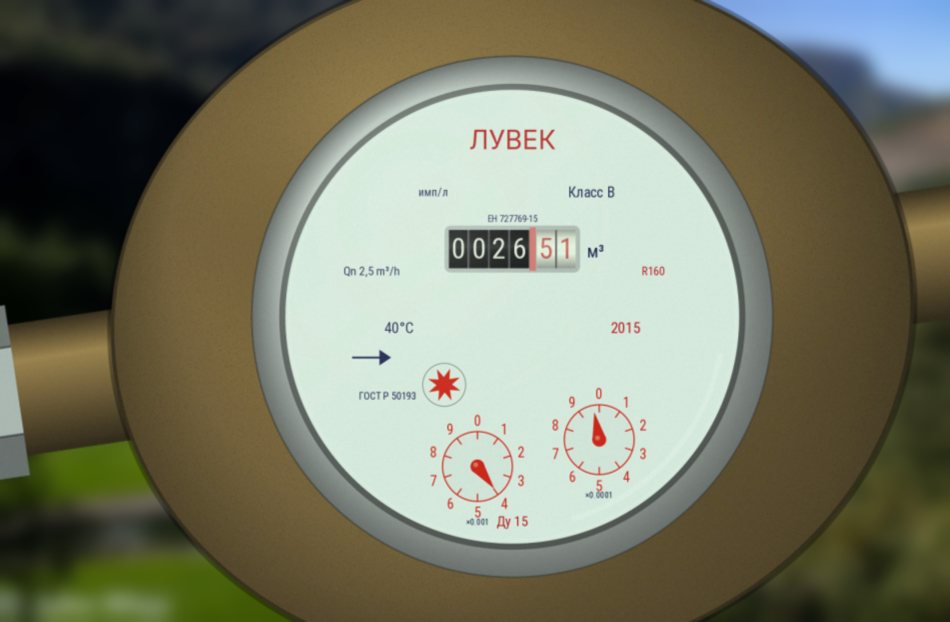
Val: 26.5139 m³
